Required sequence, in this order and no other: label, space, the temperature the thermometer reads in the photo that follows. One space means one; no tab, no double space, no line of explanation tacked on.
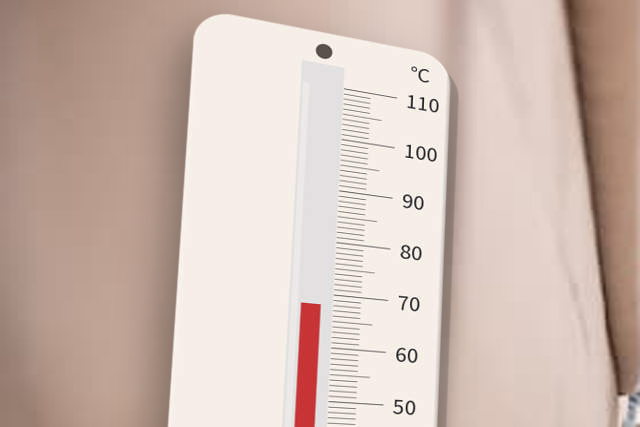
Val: 68 °C
